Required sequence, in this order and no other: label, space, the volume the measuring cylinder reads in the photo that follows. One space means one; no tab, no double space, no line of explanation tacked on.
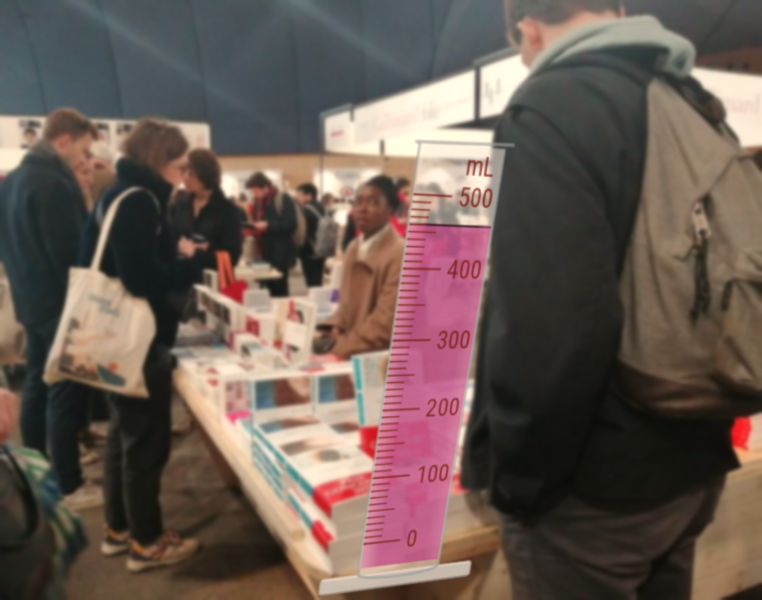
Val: 460 mL
